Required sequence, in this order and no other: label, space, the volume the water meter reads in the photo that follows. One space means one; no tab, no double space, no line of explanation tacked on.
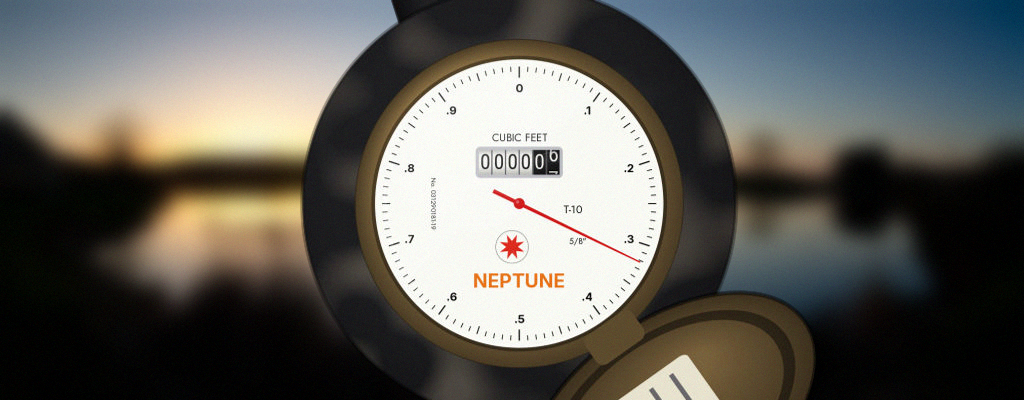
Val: 6.32 ft³
